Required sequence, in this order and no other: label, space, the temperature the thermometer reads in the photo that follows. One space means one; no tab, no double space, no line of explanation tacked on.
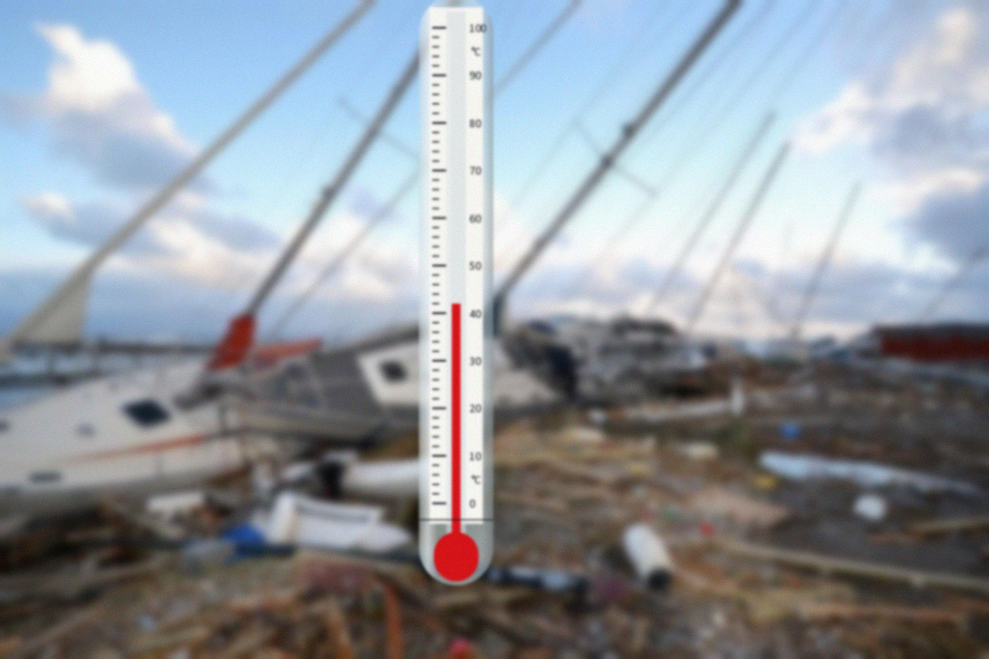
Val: 42 °C
